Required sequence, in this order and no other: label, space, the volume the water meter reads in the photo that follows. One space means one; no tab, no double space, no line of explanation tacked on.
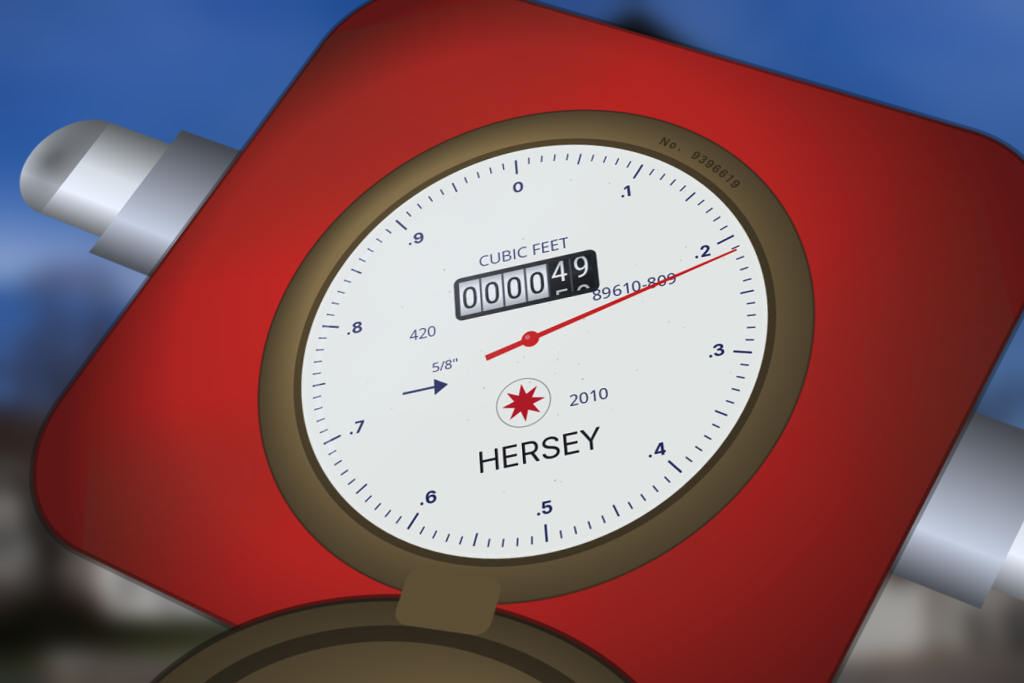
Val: 49.21 ft³
